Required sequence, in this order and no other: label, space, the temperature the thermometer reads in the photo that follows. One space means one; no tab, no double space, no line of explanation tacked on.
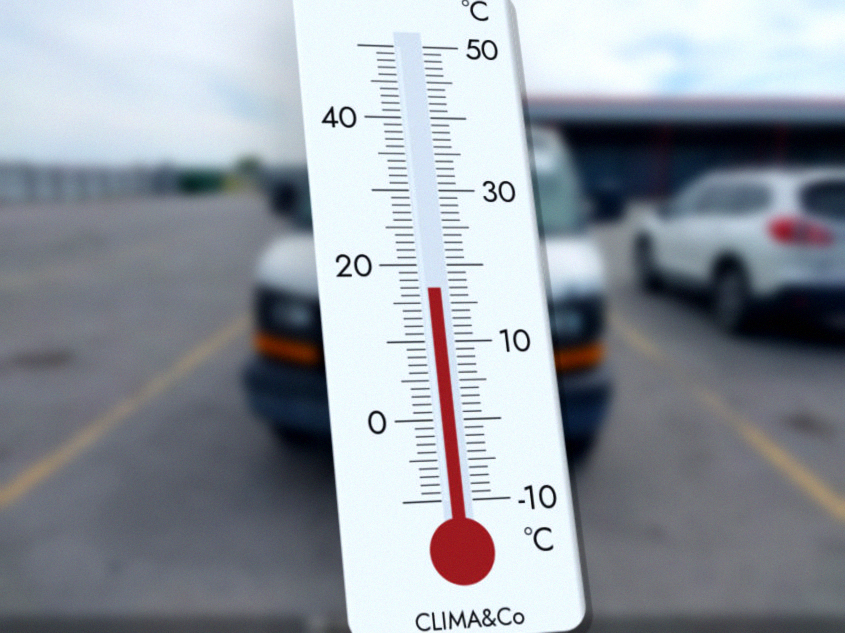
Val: 17 °C
